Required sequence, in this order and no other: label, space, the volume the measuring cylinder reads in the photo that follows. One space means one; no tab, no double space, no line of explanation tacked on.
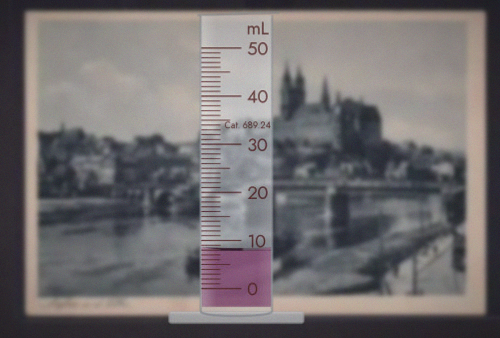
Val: 8 mL
